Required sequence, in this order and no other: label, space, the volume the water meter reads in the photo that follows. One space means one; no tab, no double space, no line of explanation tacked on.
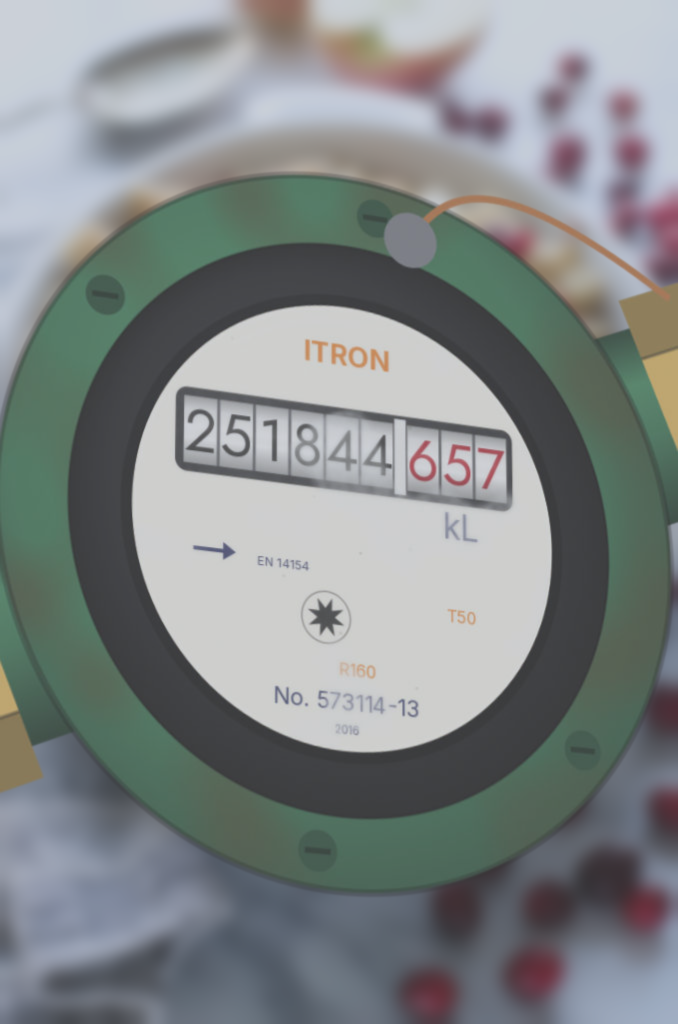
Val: 251844.657 kL
